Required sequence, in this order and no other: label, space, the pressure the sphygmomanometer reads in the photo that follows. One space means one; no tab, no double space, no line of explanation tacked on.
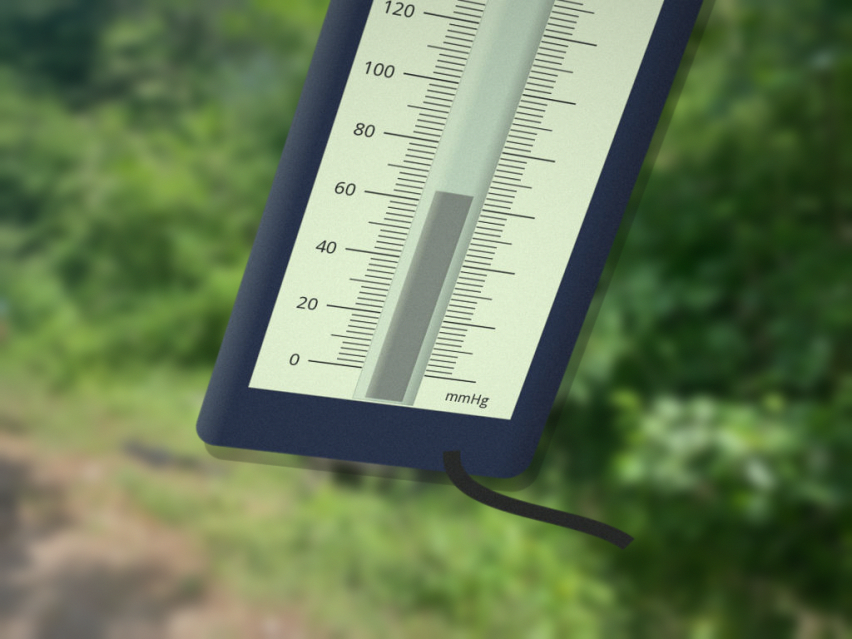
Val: 64 mmHg
